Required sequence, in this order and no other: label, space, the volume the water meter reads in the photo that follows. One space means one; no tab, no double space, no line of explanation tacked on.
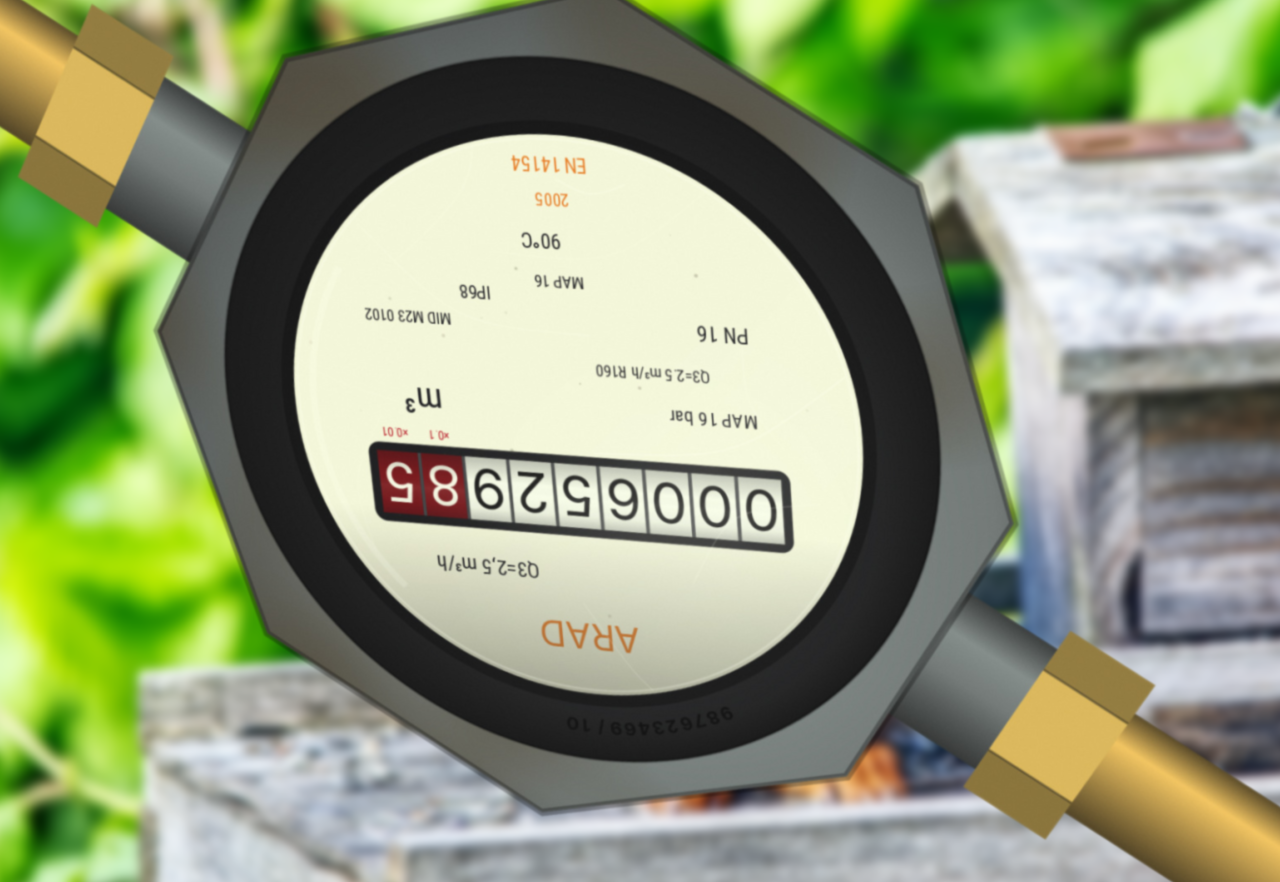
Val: 6529.85 m³
